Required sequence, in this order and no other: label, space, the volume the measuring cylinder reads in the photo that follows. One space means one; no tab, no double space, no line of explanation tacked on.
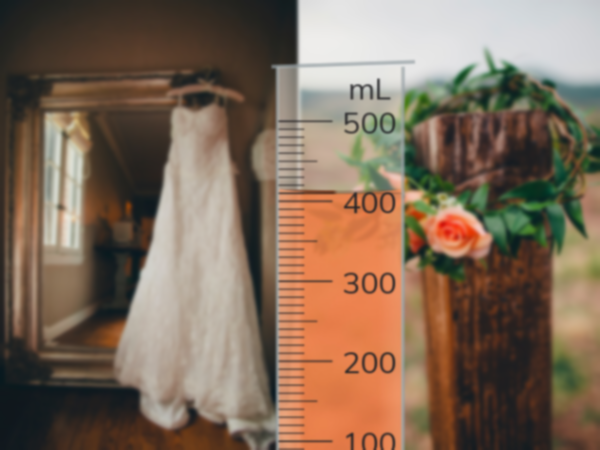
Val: 410 mL
